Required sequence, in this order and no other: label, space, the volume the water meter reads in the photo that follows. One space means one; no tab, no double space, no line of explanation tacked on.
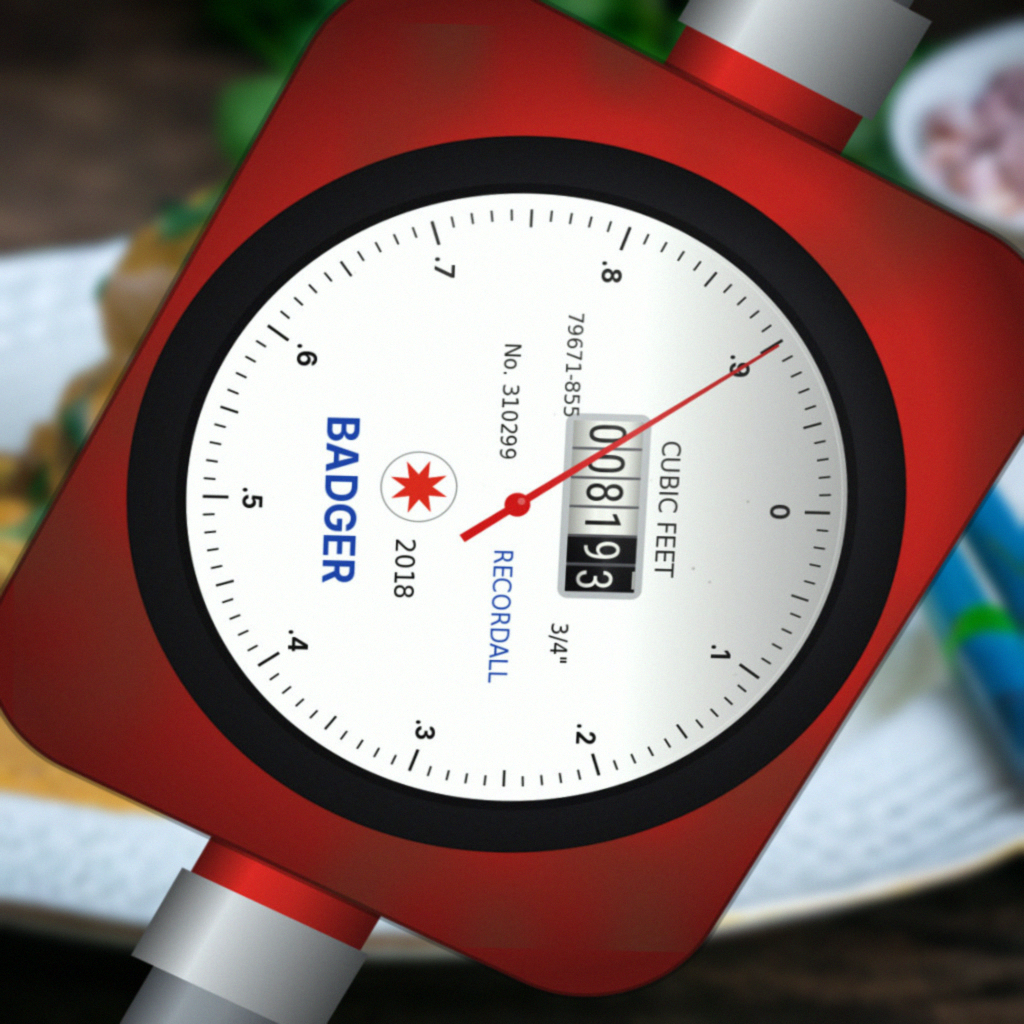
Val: 8192.90 ft³
